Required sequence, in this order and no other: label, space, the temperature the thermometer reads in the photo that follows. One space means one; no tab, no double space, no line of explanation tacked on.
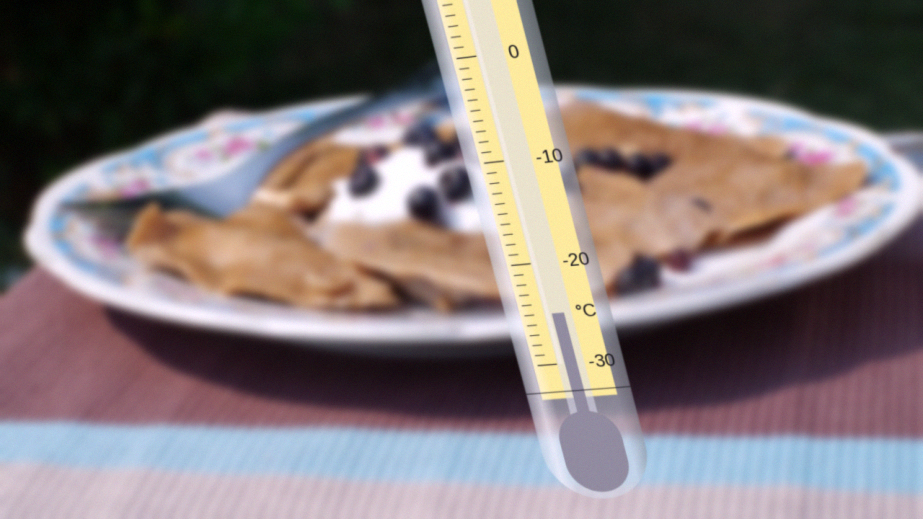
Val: -25 °C
